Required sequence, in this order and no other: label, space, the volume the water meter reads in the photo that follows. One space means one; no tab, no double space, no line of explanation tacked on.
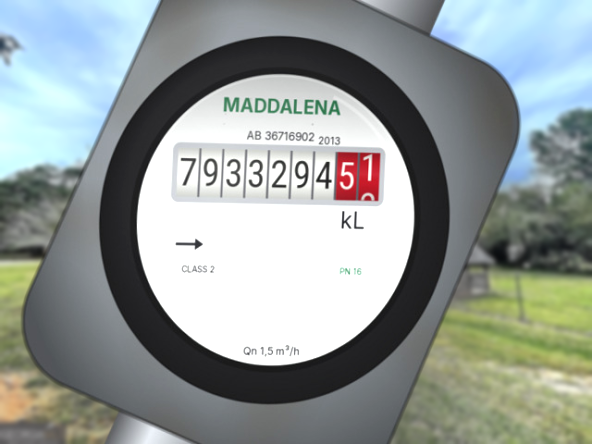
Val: 7933294.51 kL
